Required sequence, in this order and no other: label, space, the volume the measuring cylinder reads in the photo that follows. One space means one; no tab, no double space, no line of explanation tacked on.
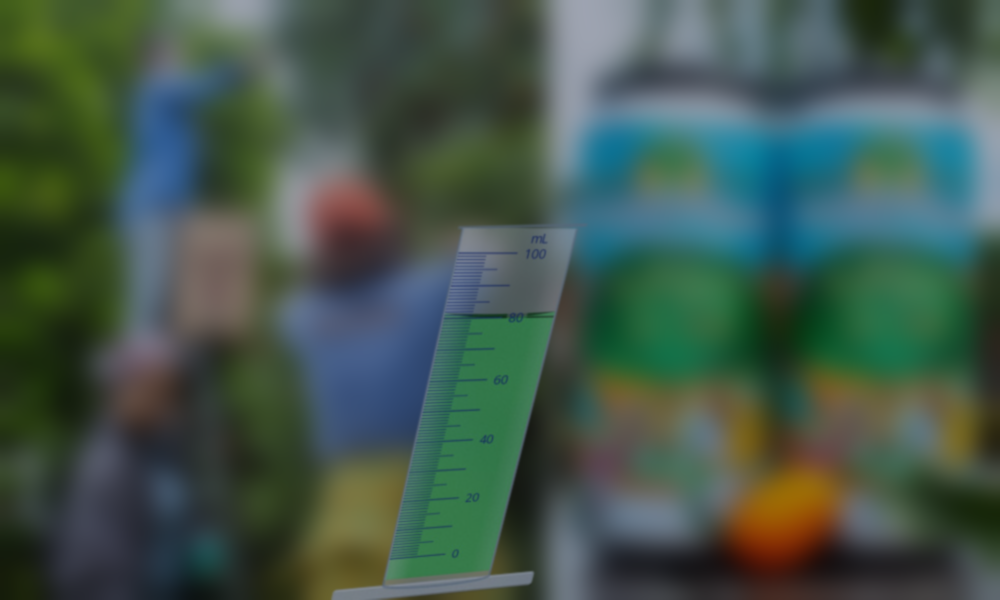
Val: 80 mL
